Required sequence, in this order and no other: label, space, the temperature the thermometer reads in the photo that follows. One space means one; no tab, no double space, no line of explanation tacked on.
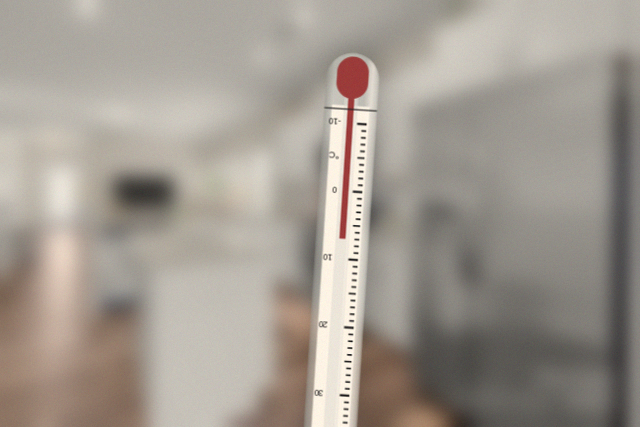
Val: 7 °C
